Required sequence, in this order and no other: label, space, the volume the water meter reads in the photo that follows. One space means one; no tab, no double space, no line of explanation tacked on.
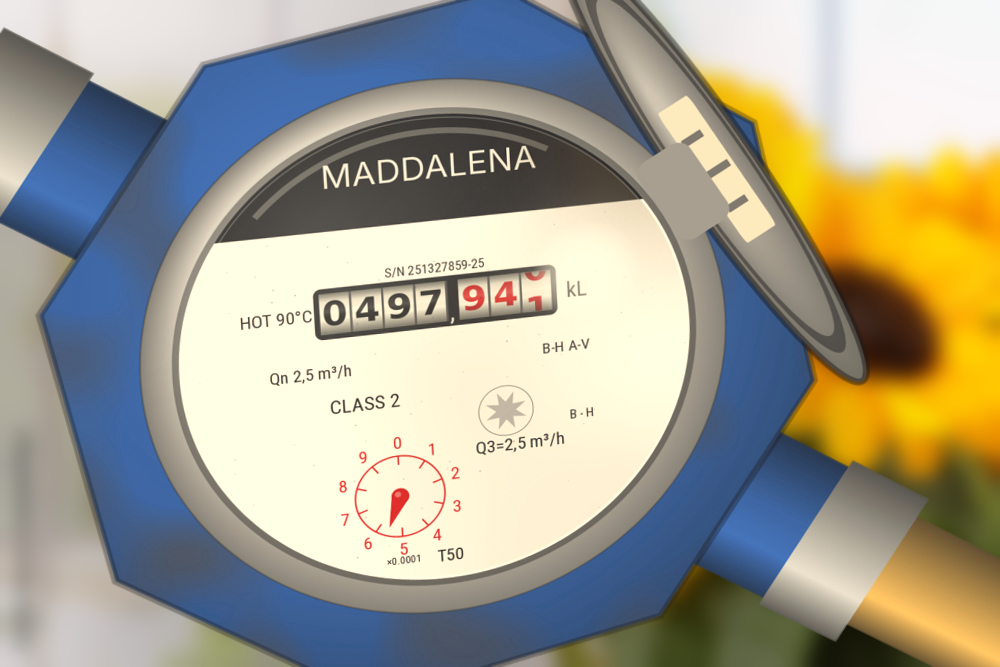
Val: 497.9405 kL
